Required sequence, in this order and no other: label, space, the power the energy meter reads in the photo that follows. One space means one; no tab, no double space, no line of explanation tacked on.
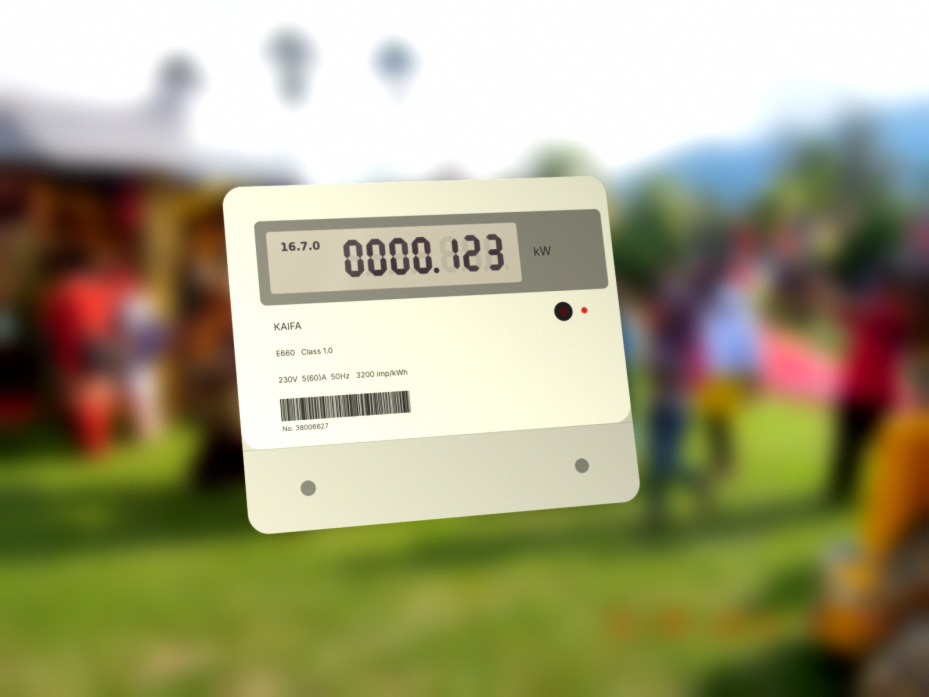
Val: 0.123 kW
